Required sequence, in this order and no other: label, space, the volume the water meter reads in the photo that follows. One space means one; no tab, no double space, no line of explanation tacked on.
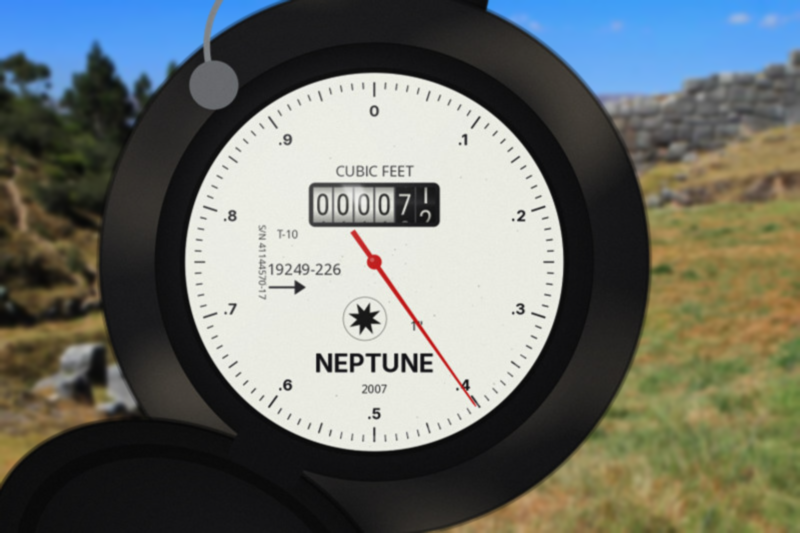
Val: 71.40 ft³
